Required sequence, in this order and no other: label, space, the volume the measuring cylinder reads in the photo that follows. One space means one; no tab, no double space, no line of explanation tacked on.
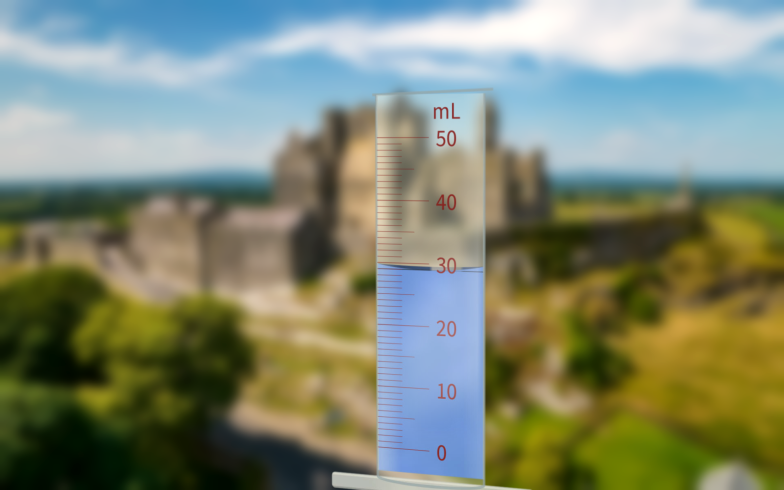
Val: 29 mL
